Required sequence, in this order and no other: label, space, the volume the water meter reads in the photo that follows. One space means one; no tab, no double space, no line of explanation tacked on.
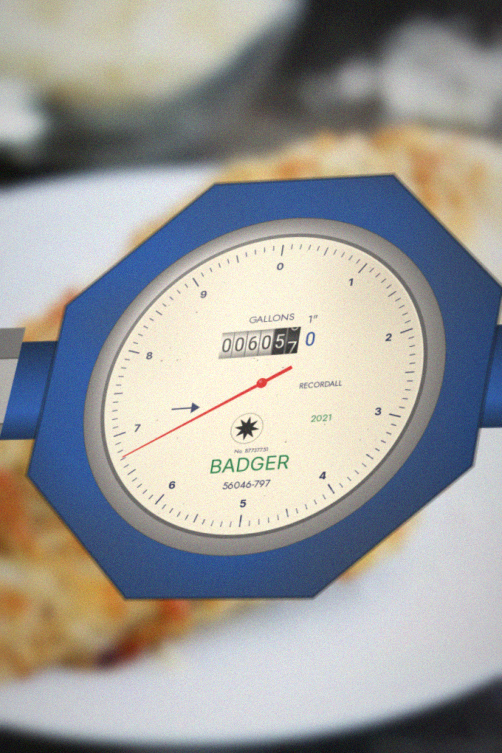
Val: 60566.7 gal
